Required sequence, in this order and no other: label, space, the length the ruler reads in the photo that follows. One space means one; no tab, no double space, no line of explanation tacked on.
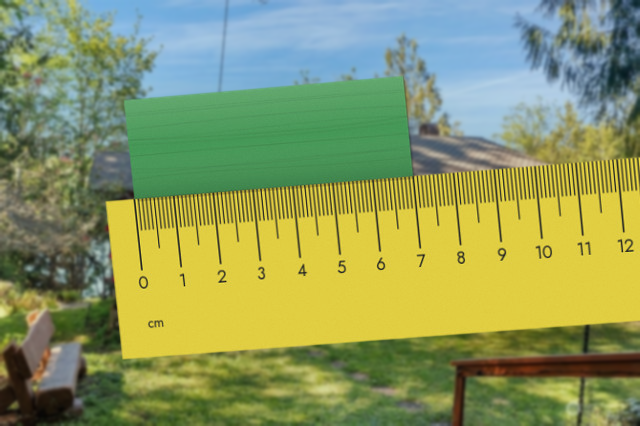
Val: 7 cm
